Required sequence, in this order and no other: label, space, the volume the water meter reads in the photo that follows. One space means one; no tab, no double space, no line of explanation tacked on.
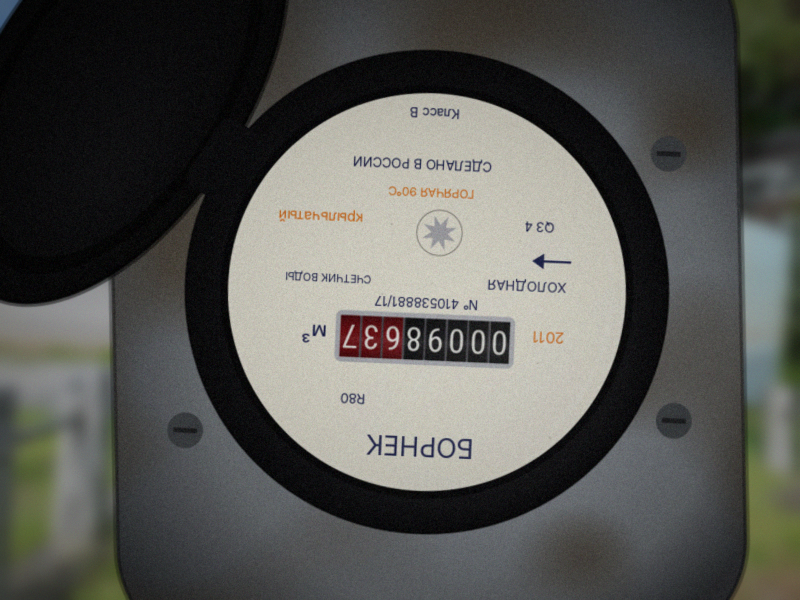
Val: 98.637 m³
